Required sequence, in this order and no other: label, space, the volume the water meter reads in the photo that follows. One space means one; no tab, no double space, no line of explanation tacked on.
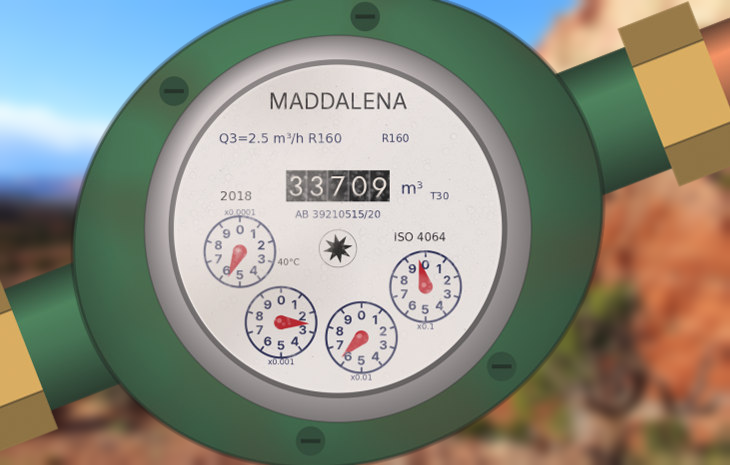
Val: 33708.9625 m³
